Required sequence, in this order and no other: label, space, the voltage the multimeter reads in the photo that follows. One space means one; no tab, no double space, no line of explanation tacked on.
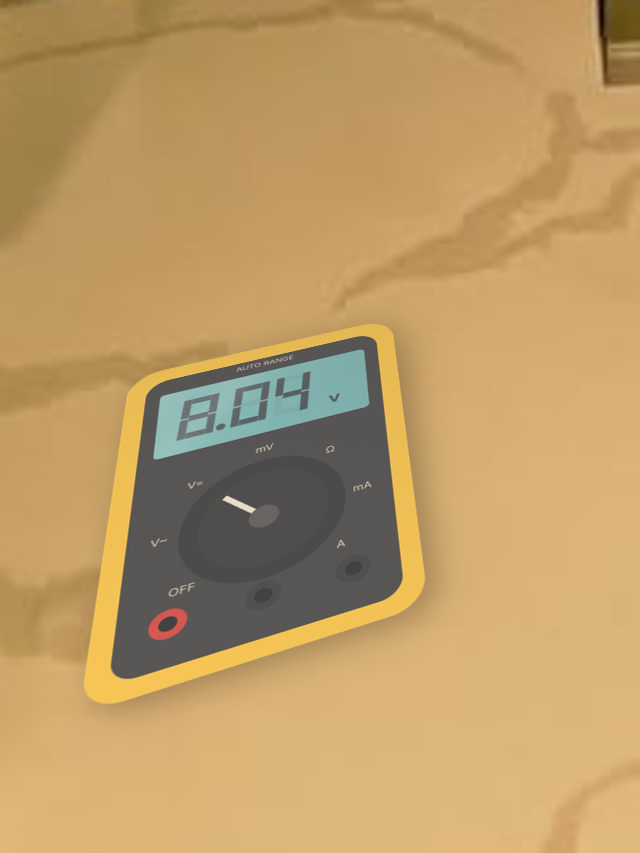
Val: 8.04 V
